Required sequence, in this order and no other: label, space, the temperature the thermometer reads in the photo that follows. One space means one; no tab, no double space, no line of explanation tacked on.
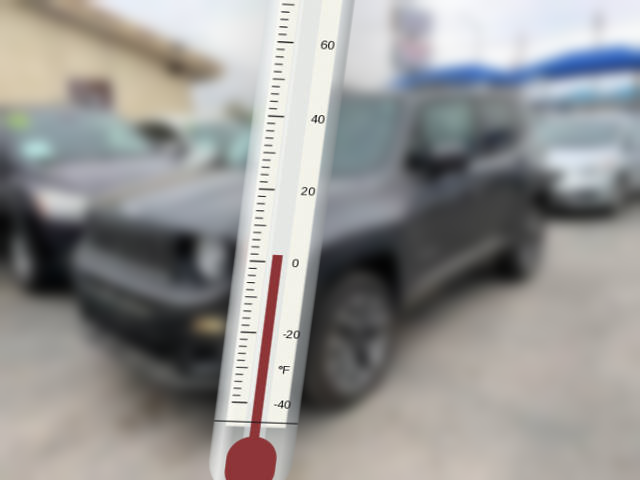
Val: 2 °F
